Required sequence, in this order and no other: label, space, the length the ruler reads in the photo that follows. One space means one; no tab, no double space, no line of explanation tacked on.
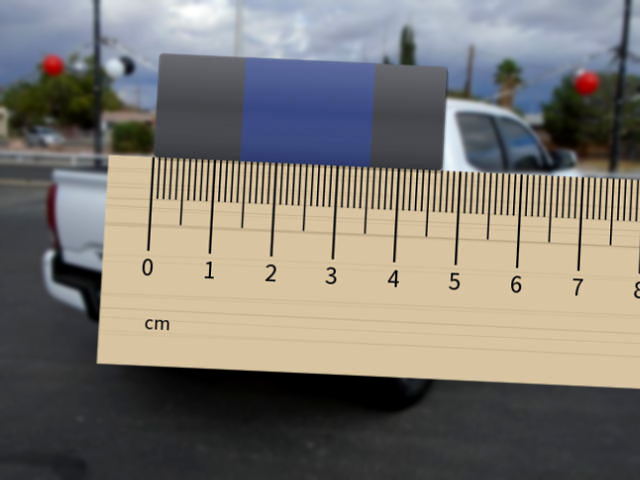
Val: 4.7 cm
